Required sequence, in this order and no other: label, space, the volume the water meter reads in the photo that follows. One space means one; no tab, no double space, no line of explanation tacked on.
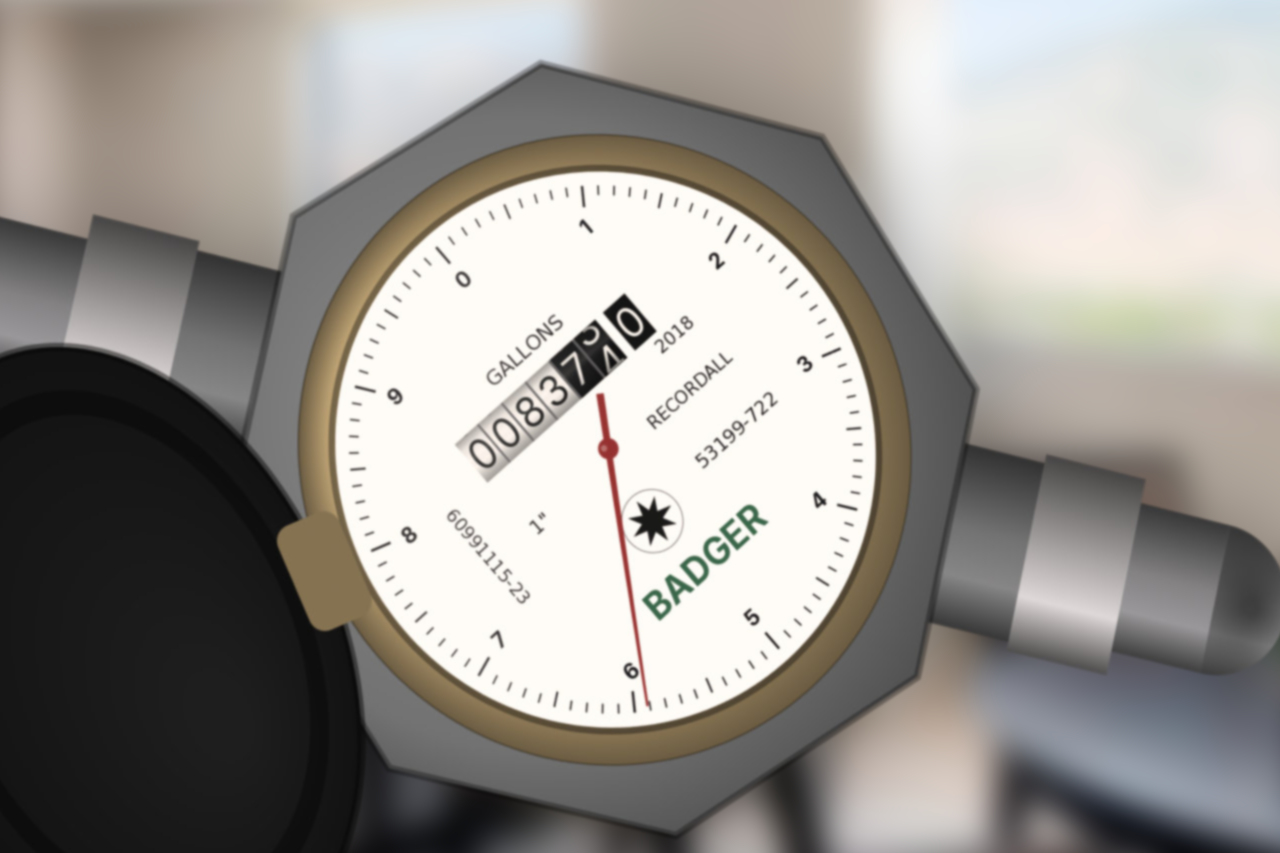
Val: 83735.9 gal
